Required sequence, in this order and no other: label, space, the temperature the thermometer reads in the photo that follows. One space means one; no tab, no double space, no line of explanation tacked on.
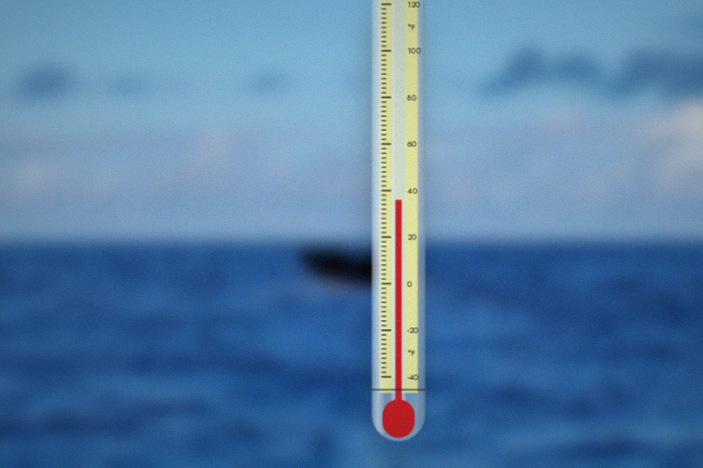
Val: 36 °F
